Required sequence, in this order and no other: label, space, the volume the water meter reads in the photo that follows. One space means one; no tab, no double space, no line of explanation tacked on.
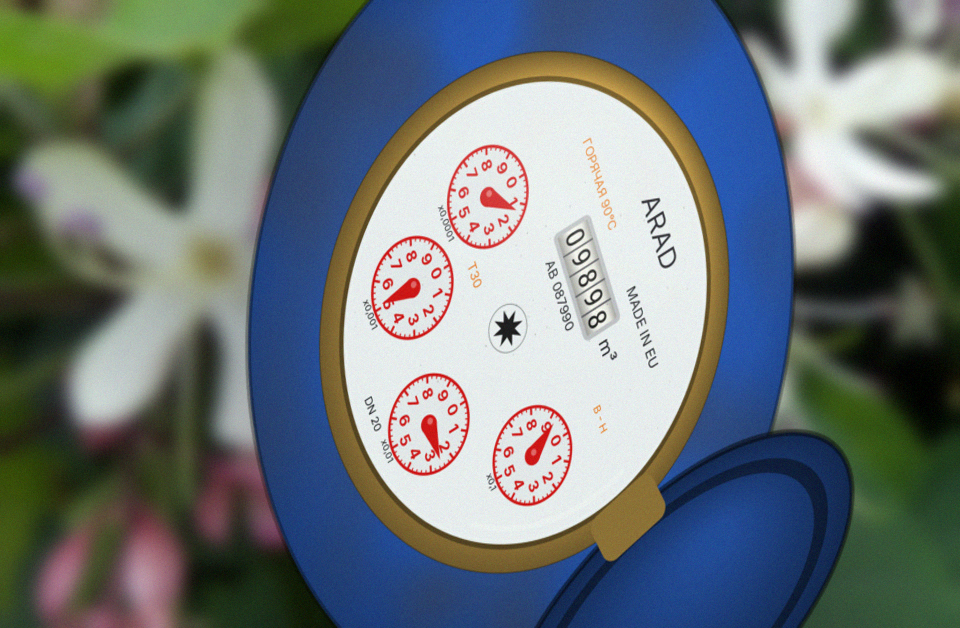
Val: 9897.9251 m³
